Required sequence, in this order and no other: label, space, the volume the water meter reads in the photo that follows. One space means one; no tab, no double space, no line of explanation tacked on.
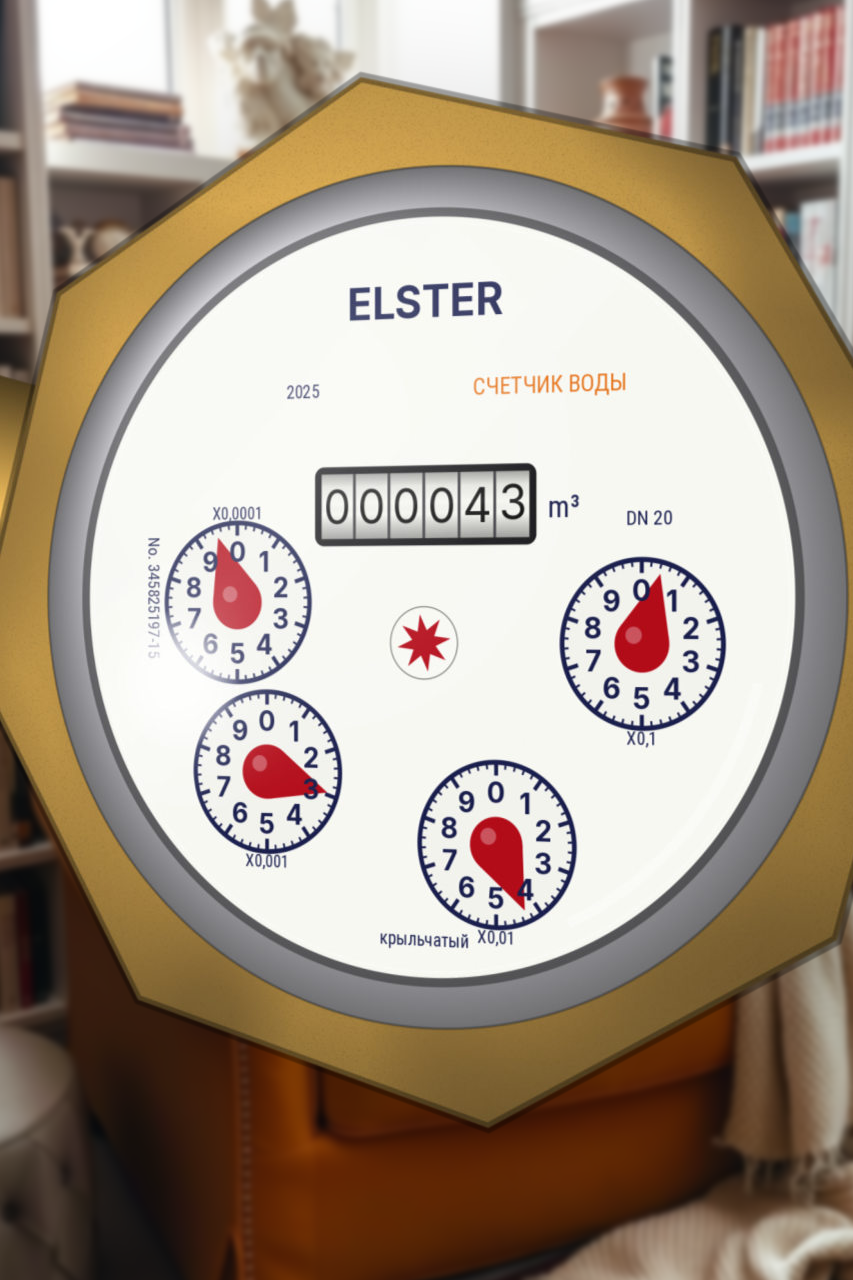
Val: 43.0429 m³
